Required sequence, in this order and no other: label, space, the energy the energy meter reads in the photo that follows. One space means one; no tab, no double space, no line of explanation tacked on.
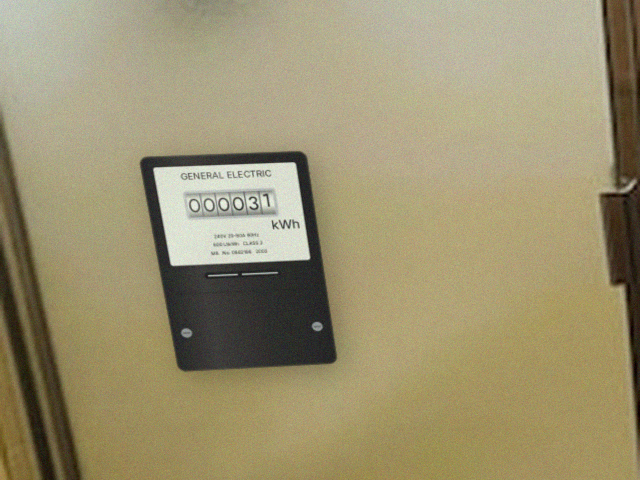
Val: 31 kWh
